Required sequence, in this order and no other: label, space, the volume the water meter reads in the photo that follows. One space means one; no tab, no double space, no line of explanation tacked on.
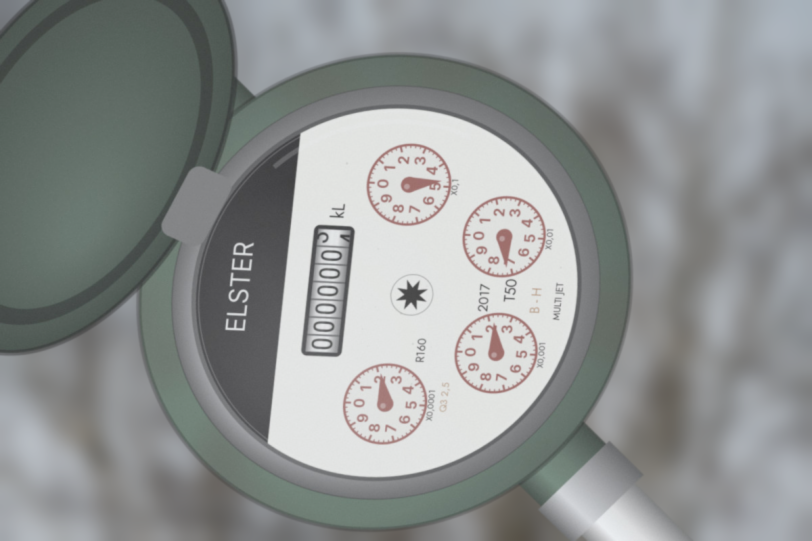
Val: 3.4722 kL
